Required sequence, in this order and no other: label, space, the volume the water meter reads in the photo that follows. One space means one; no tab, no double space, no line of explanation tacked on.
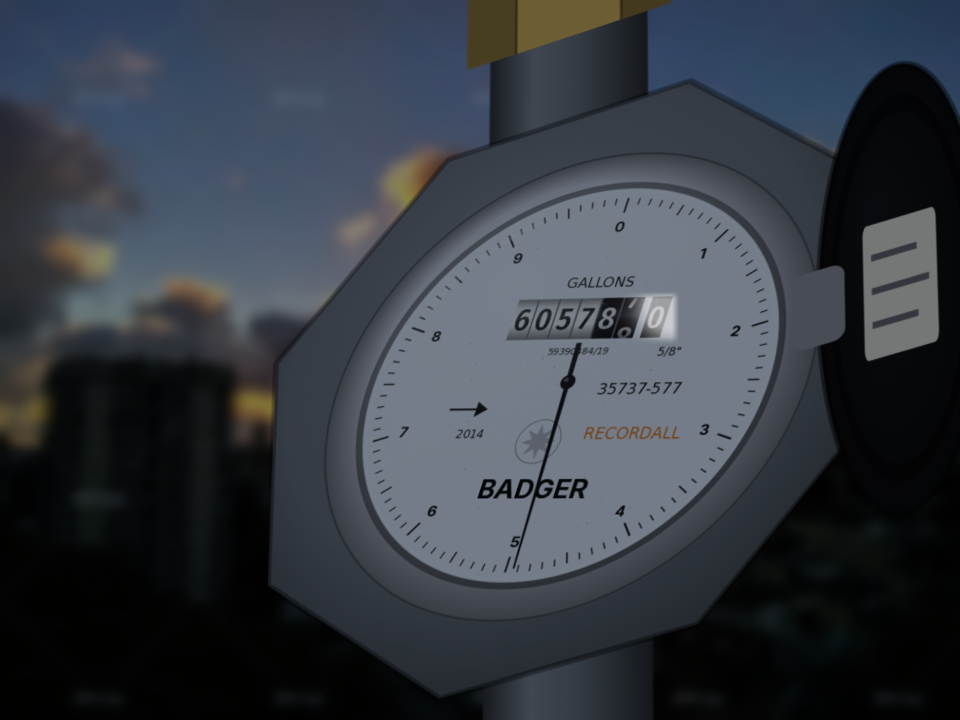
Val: 6057874.9 gal
